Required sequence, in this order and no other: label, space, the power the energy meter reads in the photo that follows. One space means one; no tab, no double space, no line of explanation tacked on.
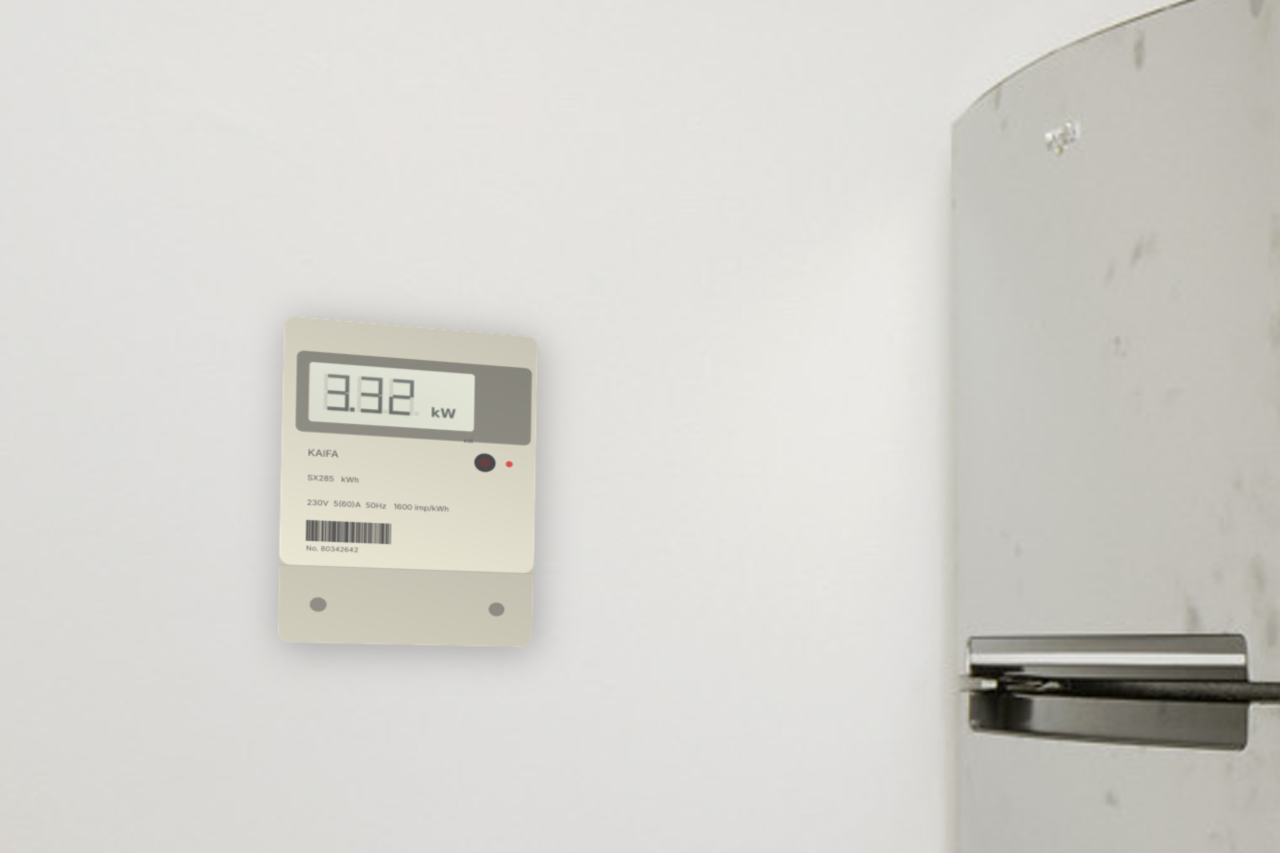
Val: 3.32 kW
